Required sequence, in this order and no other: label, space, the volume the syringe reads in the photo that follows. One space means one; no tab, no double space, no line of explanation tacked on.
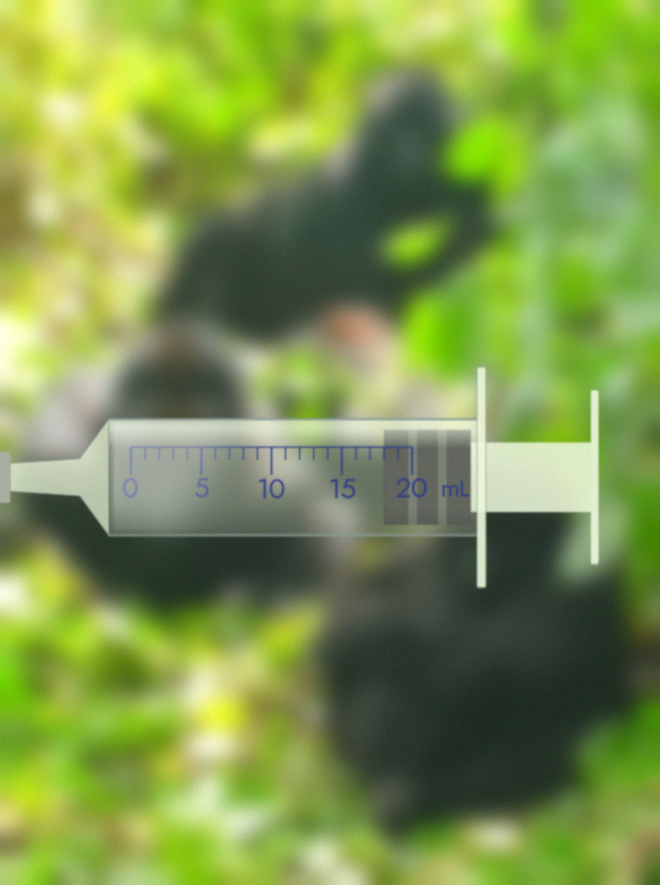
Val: 18 mL
